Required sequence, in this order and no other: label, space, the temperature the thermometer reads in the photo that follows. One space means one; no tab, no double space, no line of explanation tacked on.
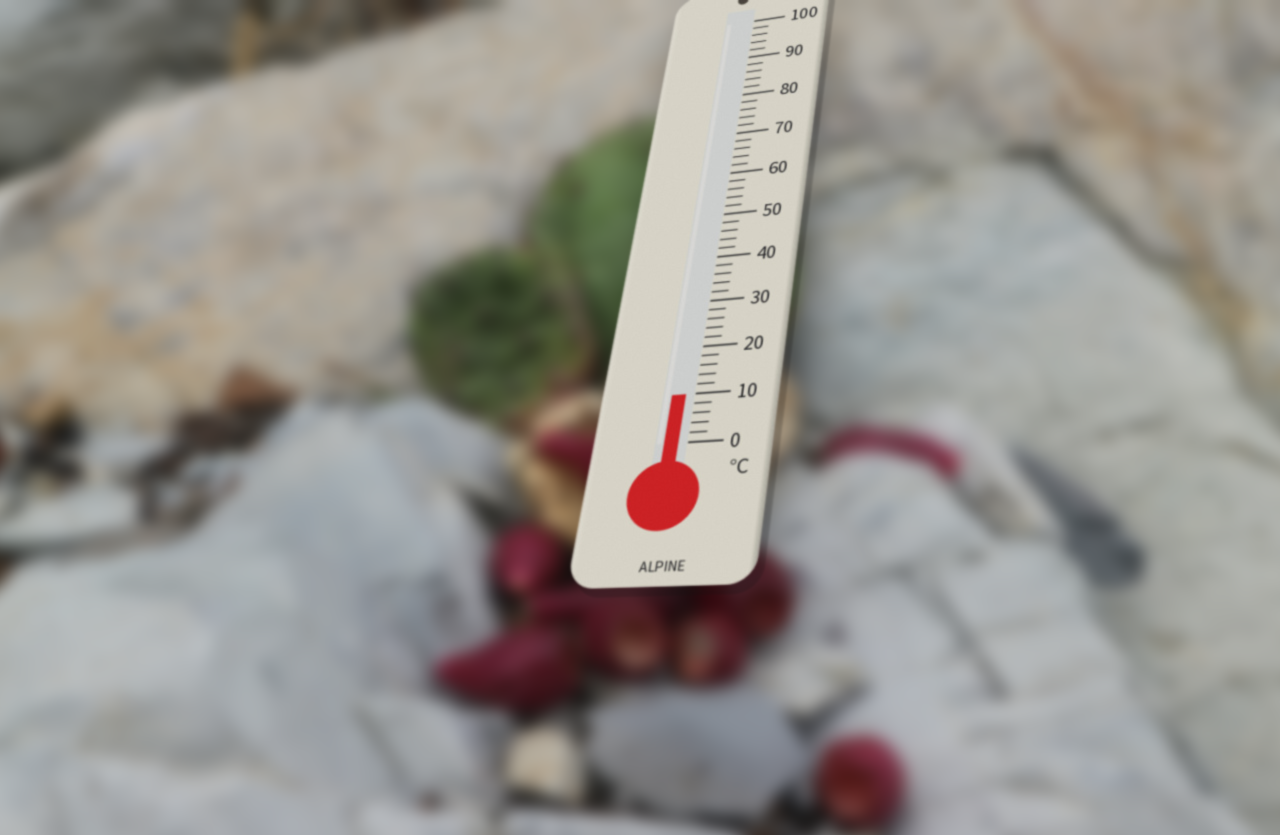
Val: 10 °C
